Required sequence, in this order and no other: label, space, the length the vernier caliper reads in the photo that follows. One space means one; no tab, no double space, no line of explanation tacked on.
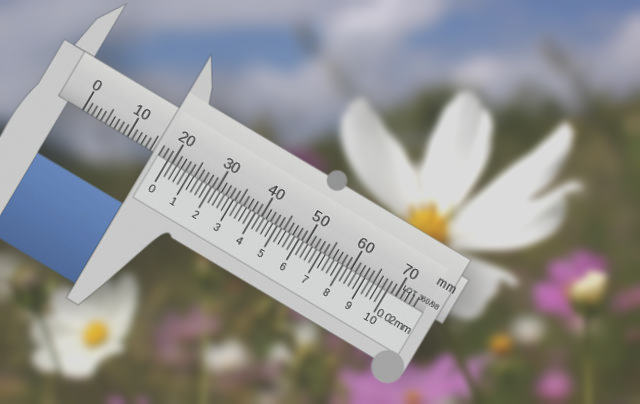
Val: 19.0 mm
